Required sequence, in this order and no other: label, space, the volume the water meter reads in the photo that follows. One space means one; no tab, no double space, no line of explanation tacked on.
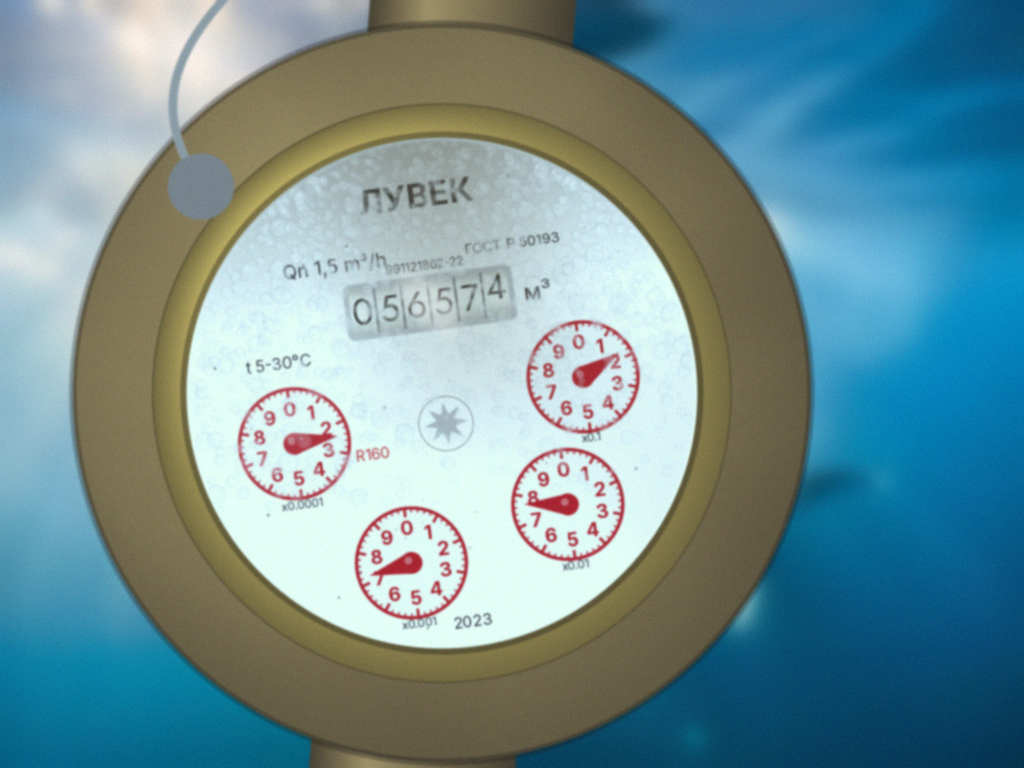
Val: 56574.1772 m³
